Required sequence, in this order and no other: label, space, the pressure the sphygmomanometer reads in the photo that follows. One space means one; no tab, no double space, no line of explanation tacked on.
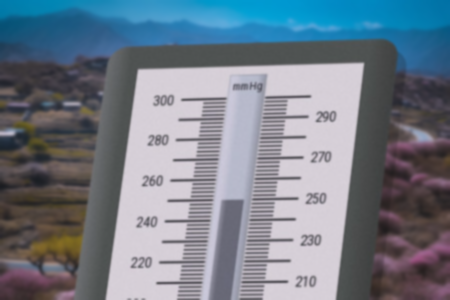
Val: 250 mmHg
